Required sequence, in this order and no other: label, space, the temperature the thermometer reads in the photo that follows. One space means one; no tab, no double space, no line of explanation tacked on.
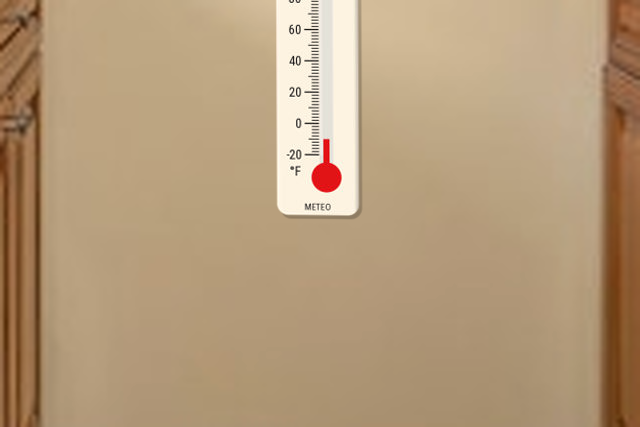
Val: -10 °F
